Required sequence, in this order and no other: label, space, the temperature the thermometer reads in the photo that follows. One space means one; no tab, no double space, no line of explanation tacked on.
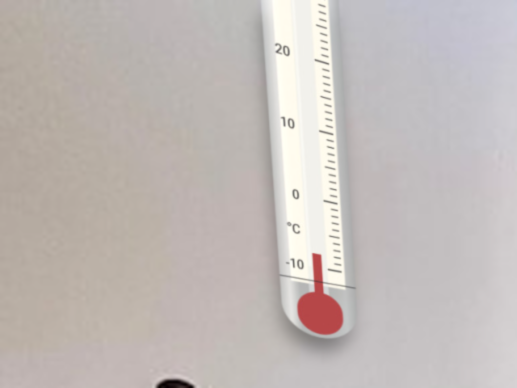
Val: -8 °C
